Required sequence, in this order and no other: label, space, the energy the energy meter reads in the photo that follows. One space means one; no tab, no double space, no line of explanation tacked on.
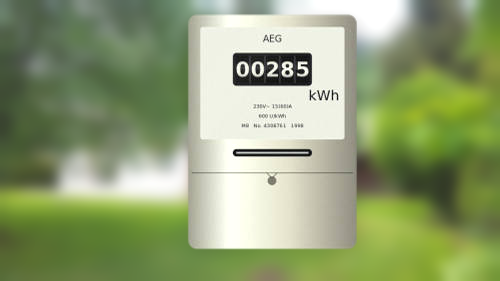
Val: 285 kWh
